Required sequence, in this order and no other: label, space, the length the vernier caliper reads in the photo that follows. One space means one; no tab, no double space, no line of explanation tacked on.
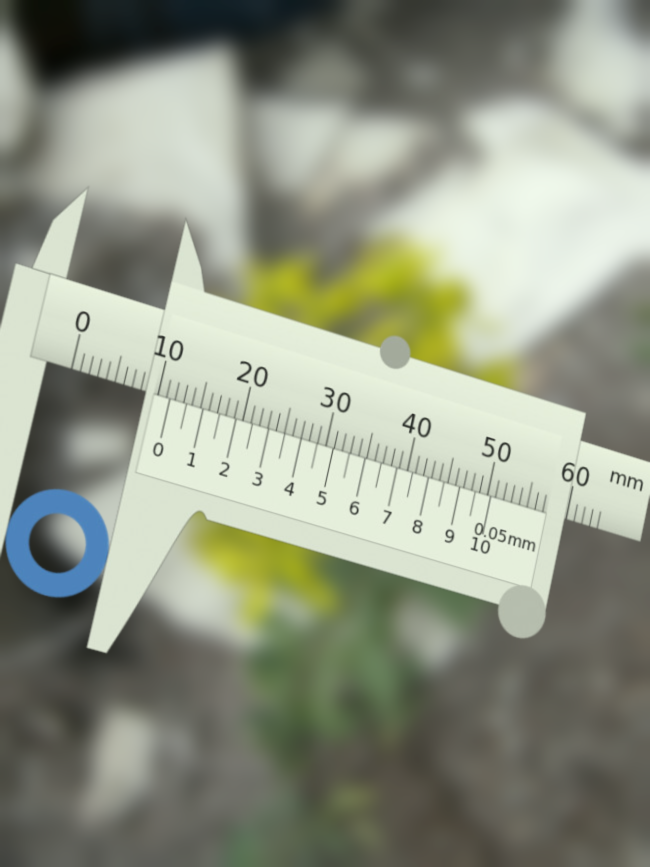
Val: 11.4 mm
